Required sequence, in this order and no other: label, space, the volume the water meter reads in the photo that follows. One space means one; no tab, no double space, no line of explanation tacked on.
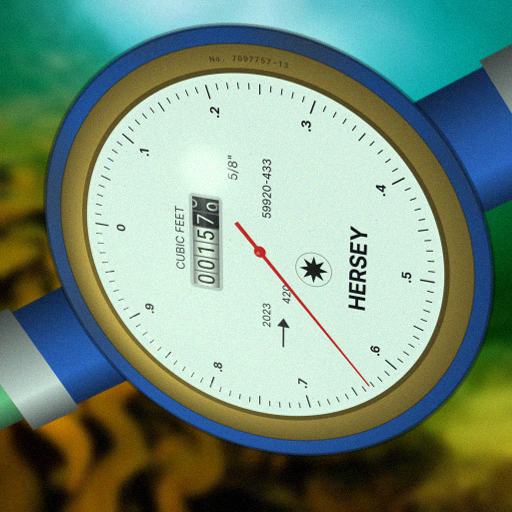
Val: 1578.63 ft³
